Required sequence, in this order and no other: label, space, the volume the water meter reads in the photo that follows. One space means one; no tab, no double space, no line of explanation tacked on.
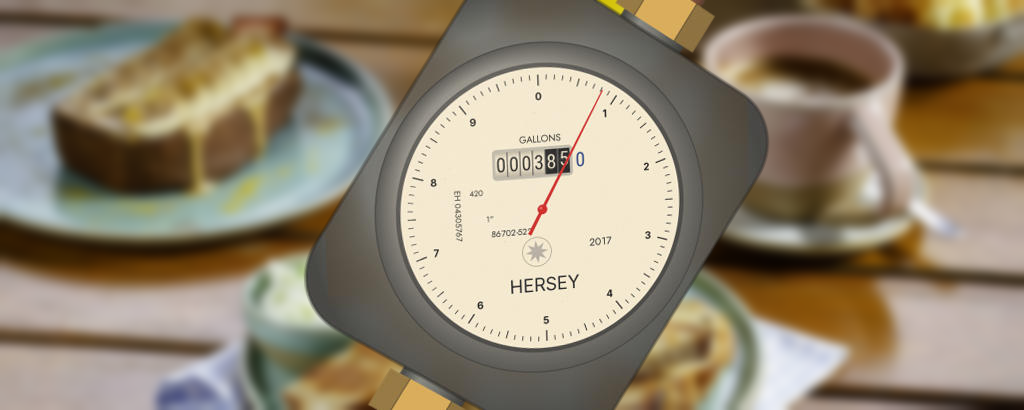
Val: 3850.8 gal
